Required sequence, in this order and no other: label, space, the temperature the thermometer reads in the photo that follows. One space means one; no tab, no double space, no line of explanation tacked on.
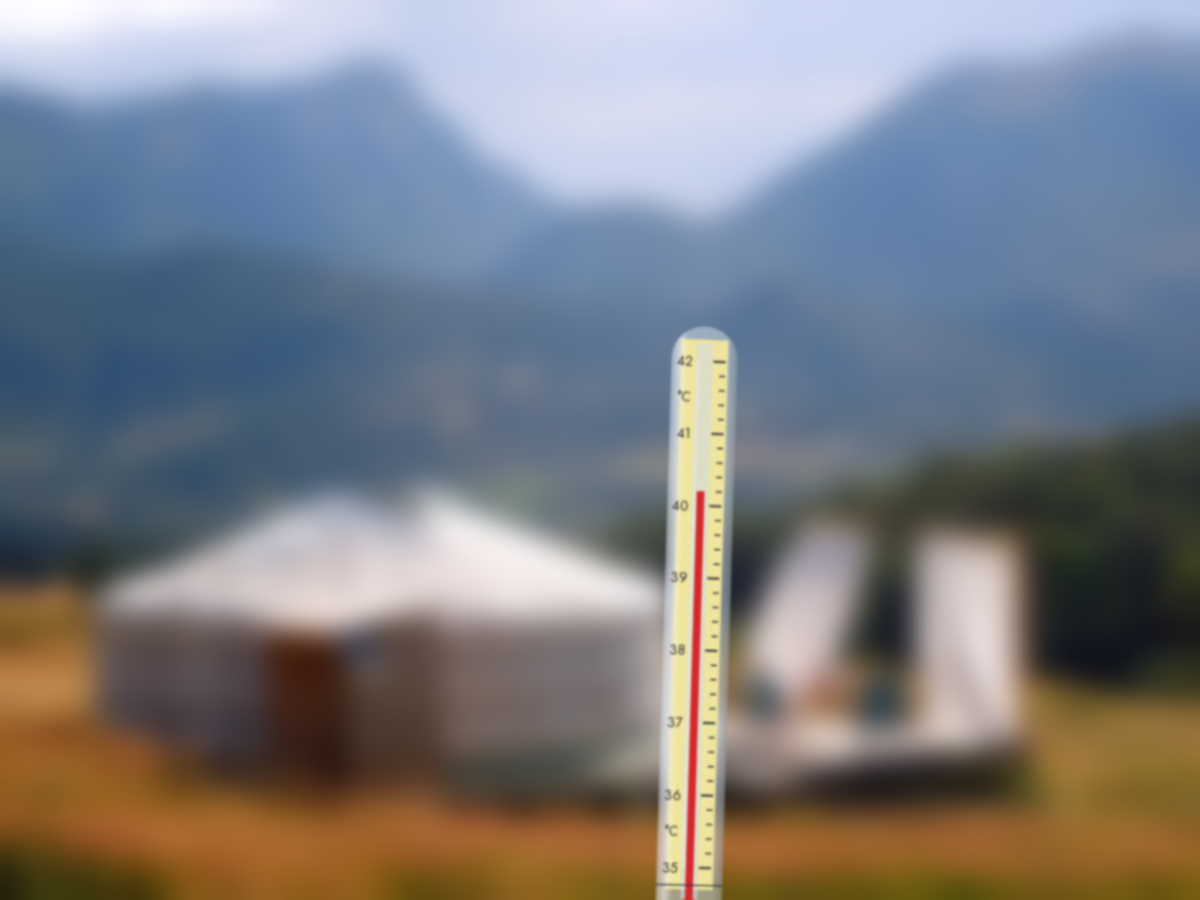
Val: 40.2 °C
